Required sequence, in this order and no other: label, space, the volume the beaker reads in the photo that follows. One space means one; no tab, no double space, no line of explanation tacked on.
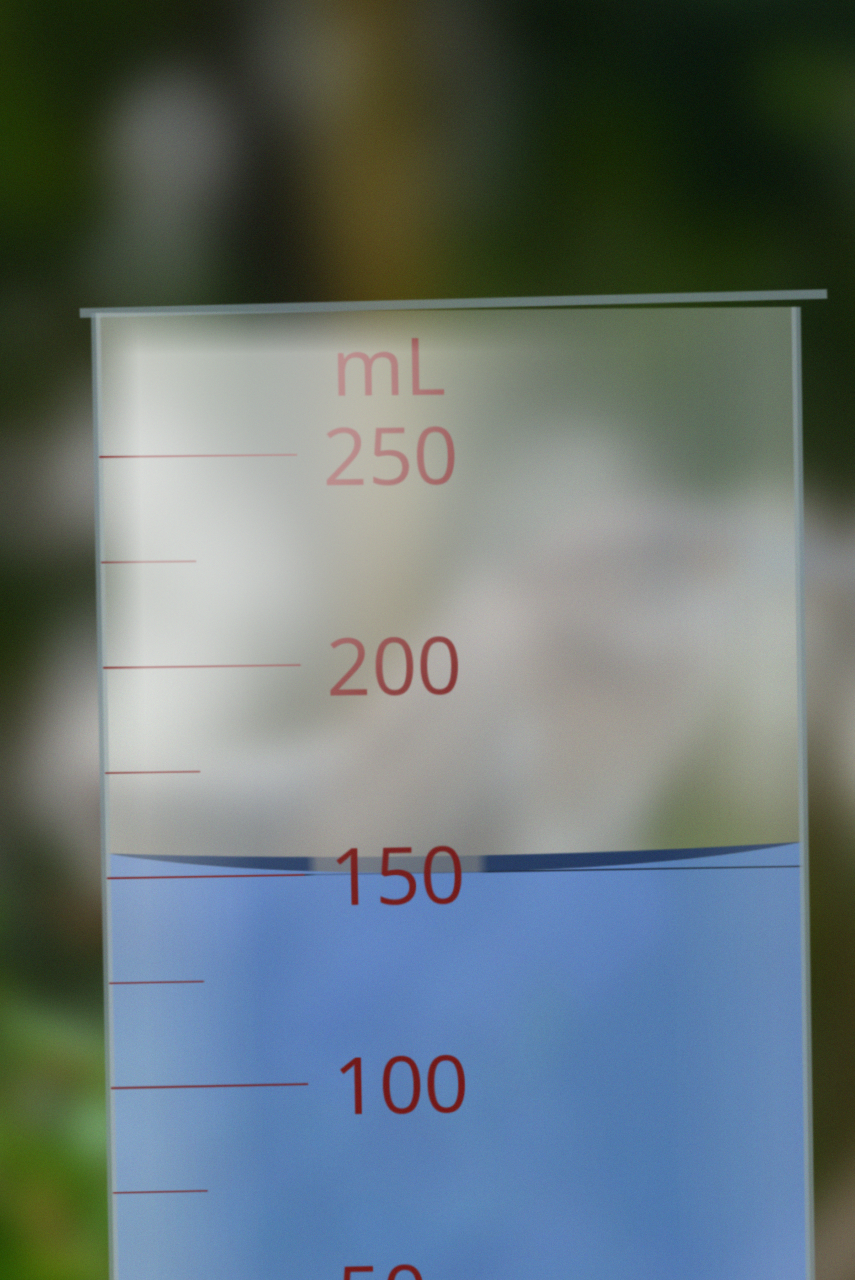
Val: 150 mL
